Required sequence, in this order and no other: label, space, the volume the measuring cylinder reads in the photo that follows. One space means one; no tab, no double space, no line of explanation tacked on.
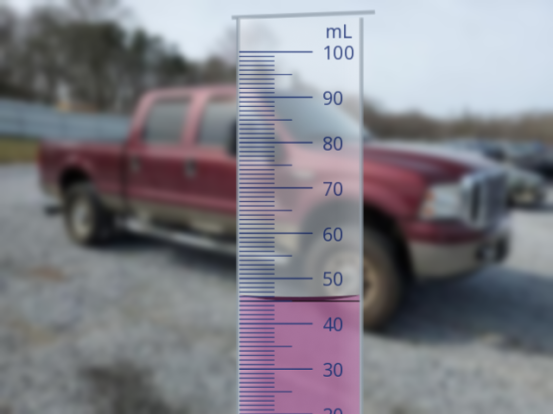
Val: 45 mL
